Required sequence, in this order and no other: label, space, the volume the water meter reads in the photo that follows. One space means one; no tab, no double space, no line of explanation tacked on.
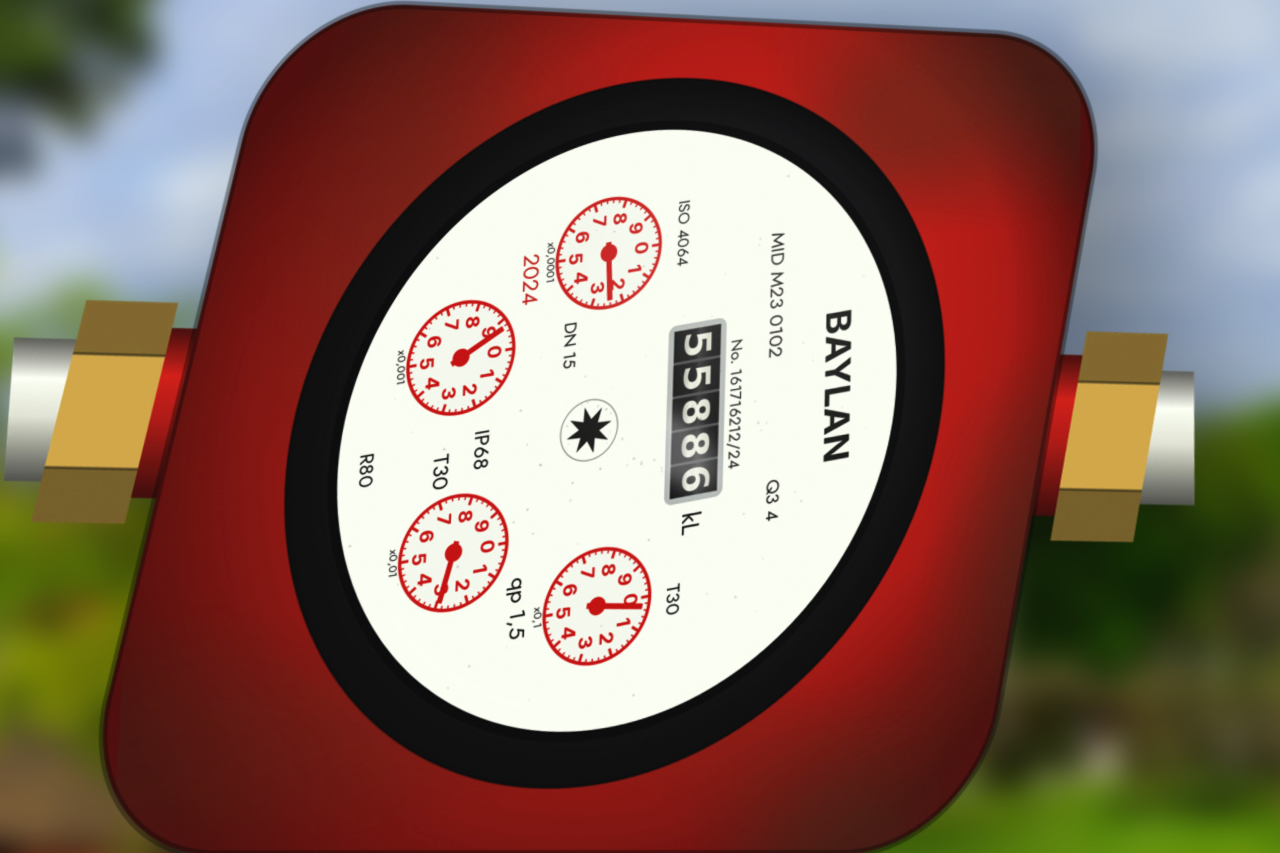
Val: 55886.0292 kL
